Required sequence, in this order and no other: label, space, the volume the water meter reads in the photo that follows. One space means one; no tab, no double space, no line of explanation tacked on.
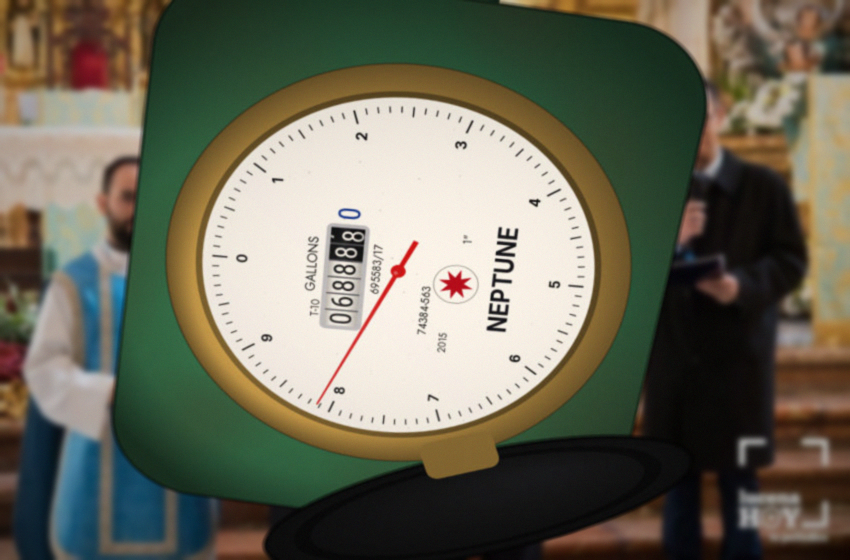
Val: 688878.1 gal
